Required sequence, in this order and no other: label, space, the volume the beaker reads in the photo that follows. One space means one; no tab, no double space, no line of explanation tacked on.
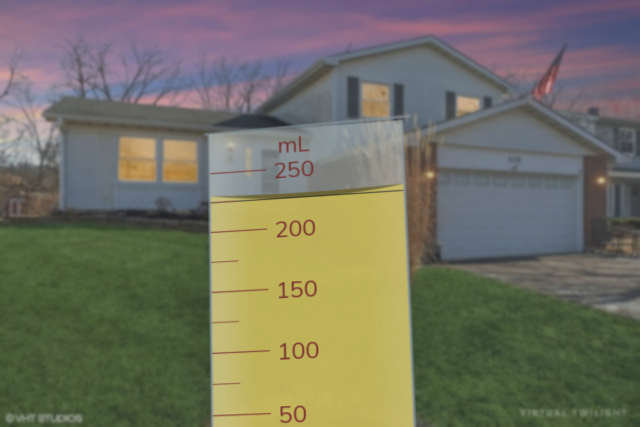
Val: 225 mL
